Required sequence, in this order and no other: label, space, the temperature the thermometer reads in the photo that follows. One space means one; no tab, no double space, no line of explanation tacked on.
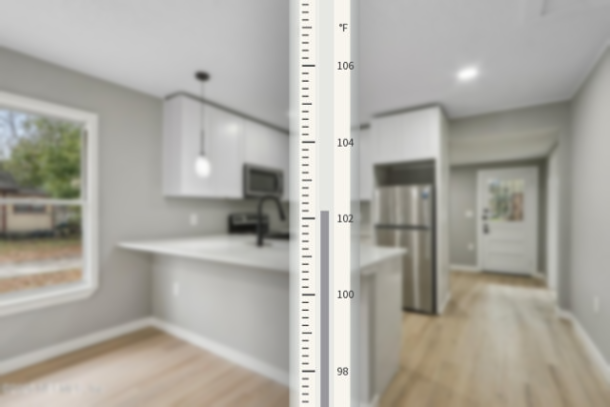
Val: 102.2 °F
